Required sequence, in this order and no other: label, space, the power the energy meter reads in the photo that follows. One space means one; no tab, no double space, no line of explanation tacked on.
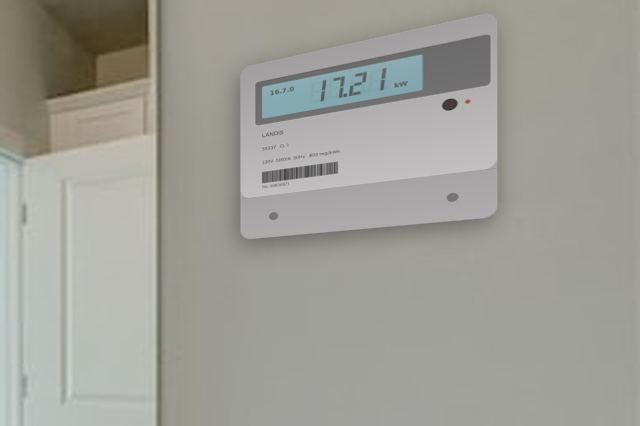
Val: 17.21 kW
